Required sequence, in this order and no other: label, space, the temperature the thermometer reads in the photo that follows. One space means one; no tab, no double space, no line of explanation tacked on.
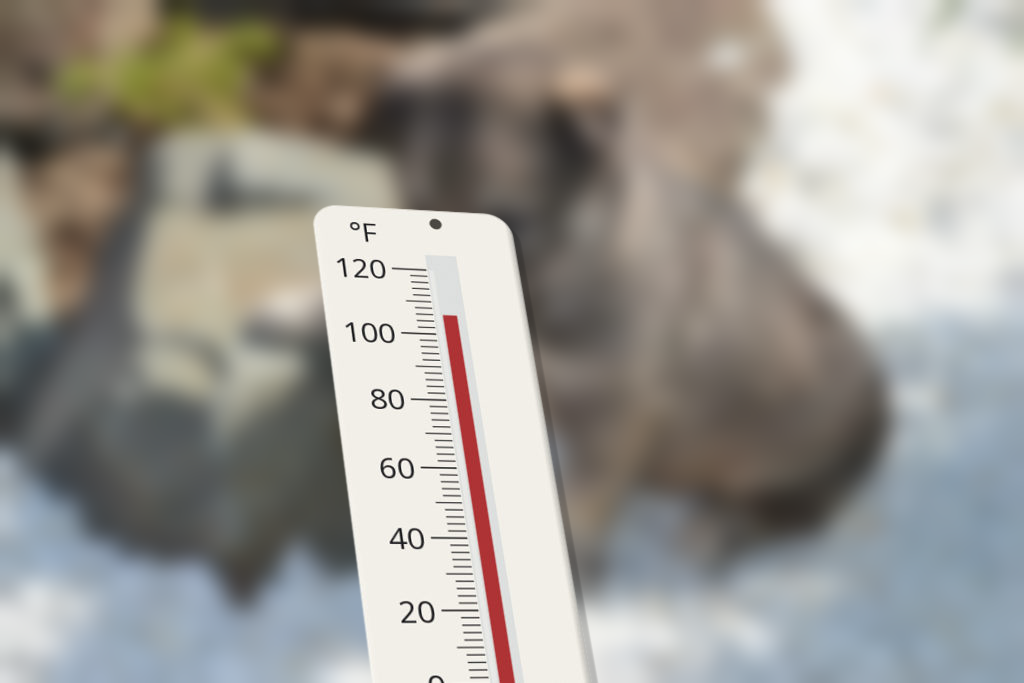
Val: 106 °F
